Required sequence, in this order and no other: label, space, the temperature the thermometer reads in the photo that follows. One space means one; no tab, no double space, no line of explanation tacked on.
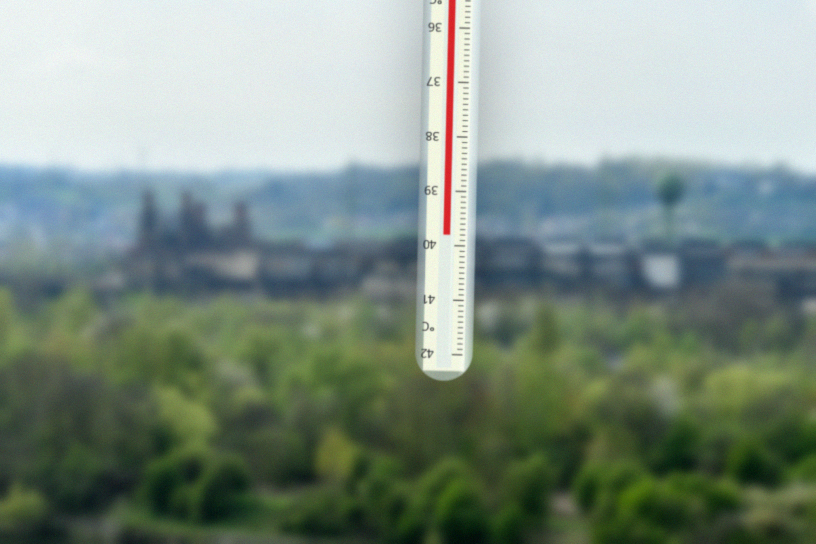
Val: 39.8 °C
